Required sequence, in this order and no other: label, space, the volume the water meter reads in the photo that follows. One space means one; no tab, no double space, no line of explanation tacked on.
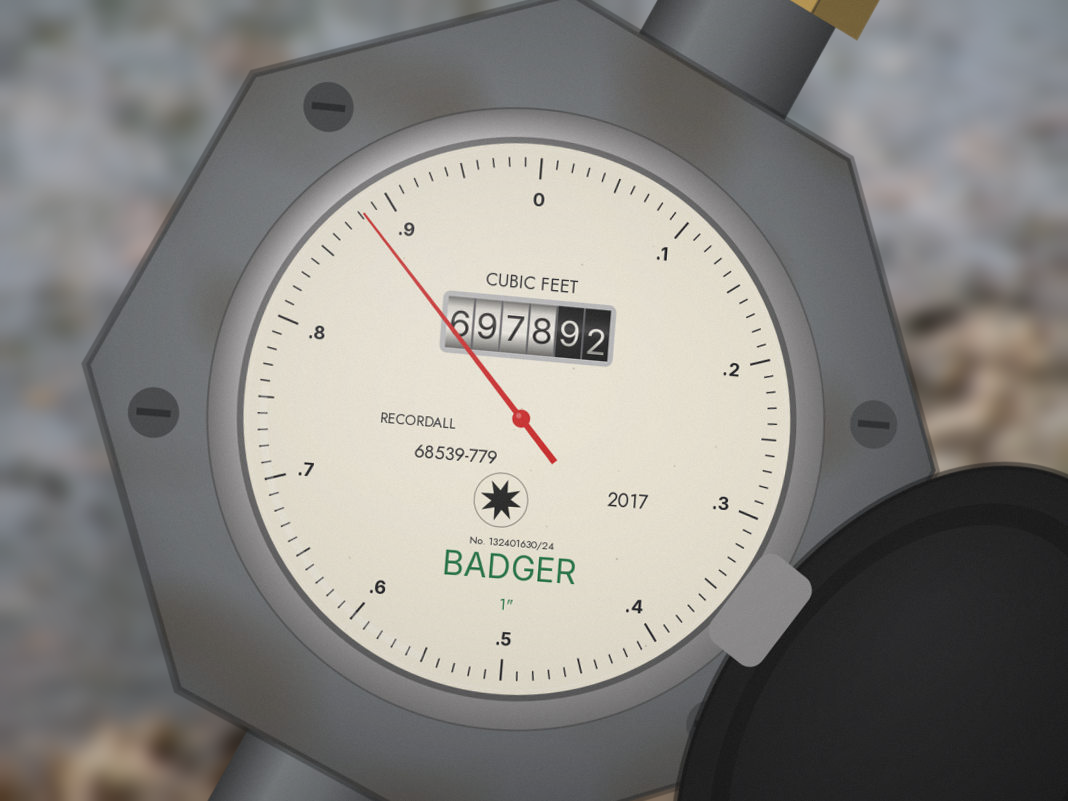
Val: 697891.88 ft³
